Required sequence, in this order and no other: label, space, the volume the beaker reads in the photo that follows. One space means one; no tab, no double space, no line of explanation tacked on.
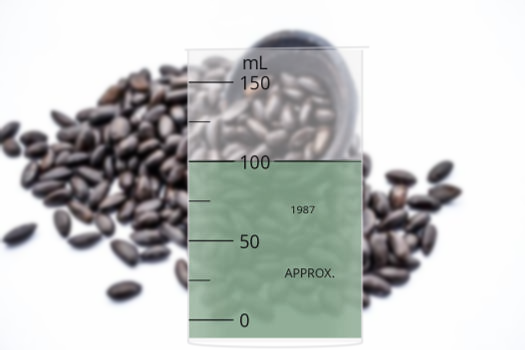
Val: 100 mL
